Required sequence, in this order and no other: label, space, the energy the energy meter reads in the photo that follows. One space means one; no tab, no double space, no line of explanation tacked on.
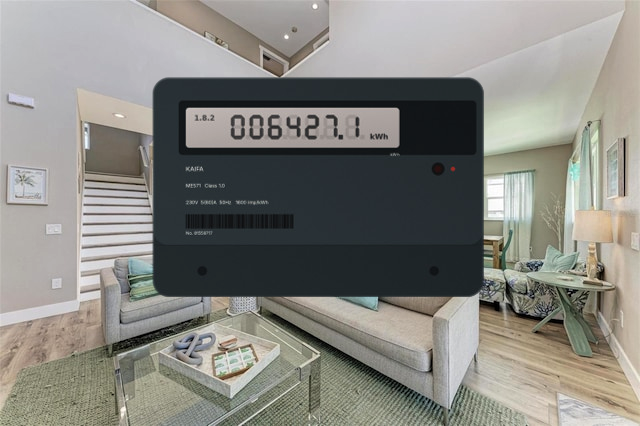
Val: 6427.1 kWh
